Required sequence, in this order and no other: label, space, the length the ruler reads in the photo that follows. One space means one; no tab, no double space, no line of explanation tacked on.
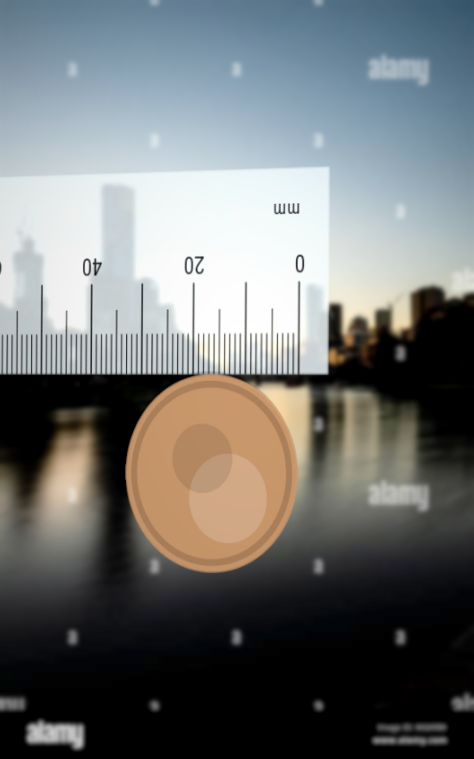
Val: 33 mm
